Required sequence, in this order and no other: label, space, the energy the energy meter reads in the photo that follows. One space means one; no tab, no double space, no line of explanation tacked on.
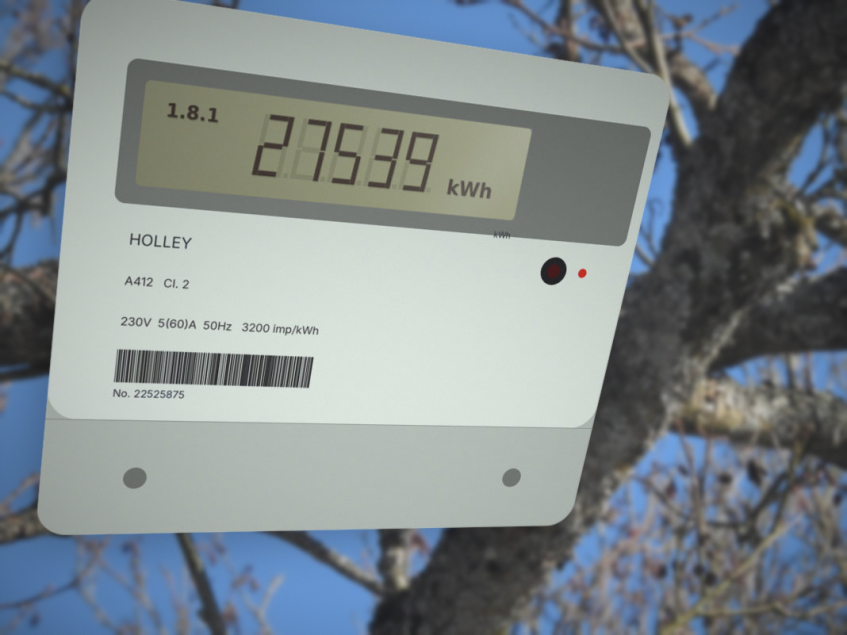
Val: 27539 kWh
